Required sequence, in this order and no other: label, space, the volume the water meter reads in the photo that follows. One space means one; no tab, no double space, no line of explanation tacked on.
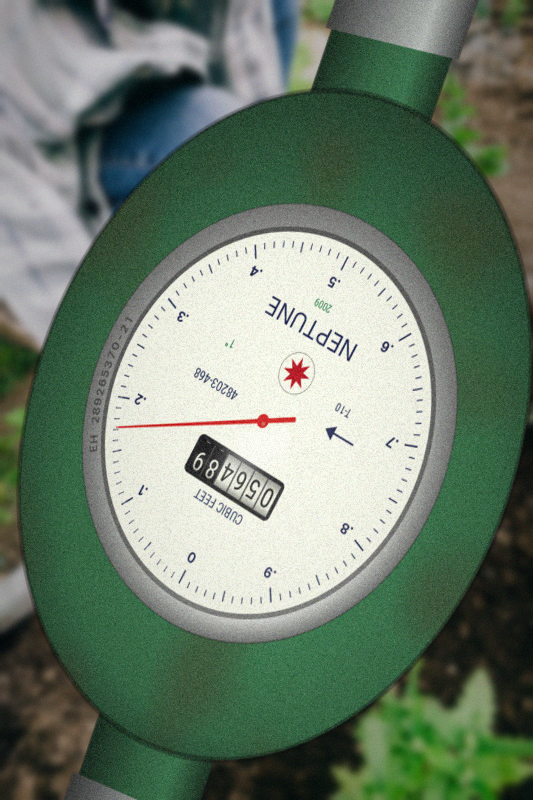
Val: 56489.17 ft³
